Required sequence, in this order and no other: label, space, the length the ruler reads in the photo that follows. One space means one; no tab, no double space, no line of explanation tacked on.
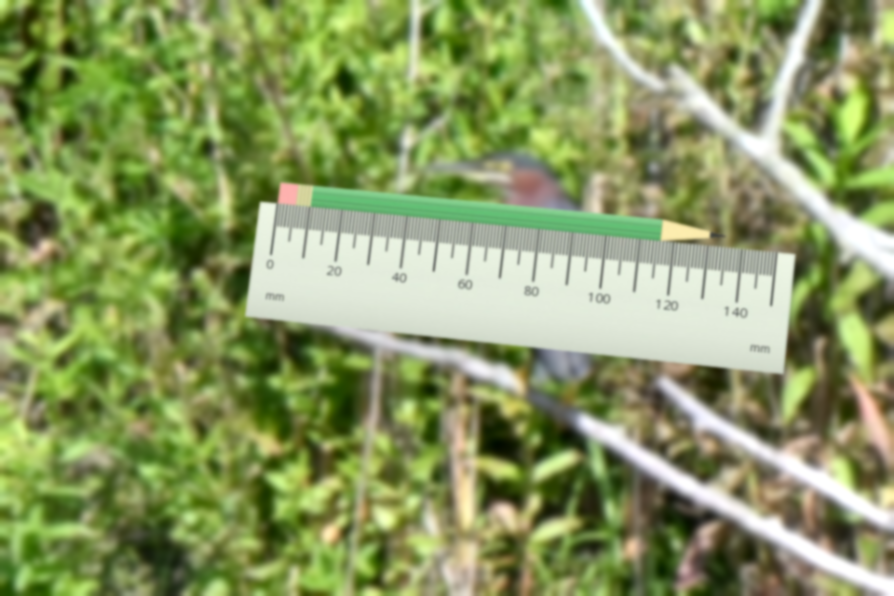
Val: 135 mm
